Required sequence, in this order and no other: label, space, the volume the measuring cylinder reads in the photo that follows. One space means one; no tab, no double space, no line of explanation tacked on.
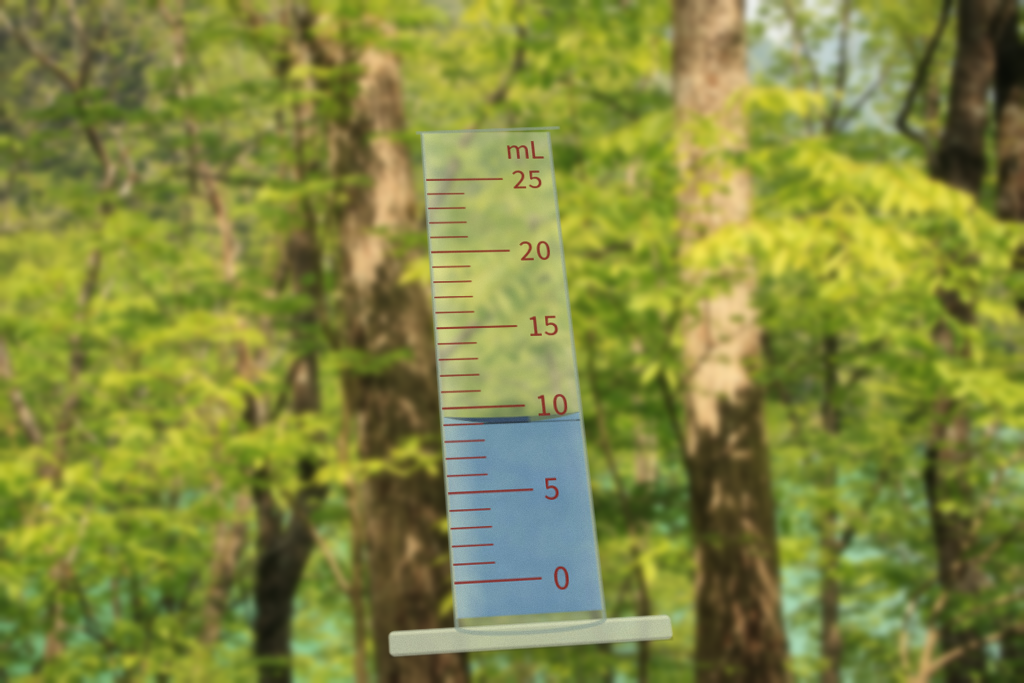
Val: 9 mL
